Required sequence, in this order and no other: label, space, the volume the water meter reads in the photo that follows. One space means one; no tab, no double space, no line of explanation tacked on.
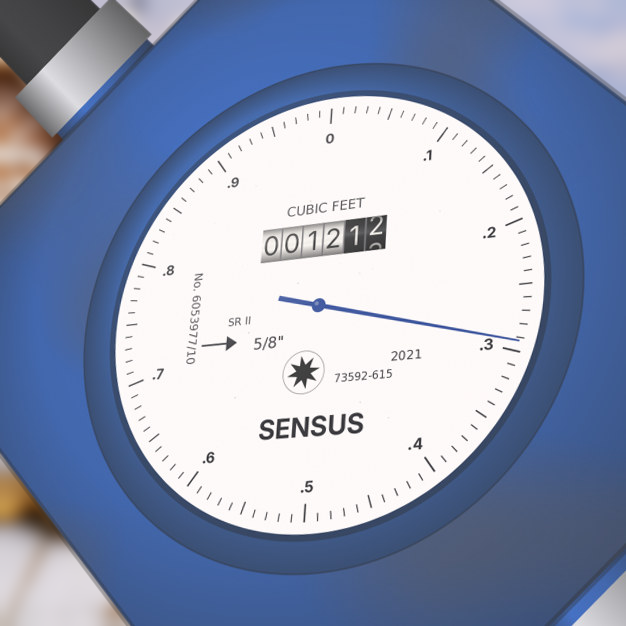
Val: 1212.29 ft³
